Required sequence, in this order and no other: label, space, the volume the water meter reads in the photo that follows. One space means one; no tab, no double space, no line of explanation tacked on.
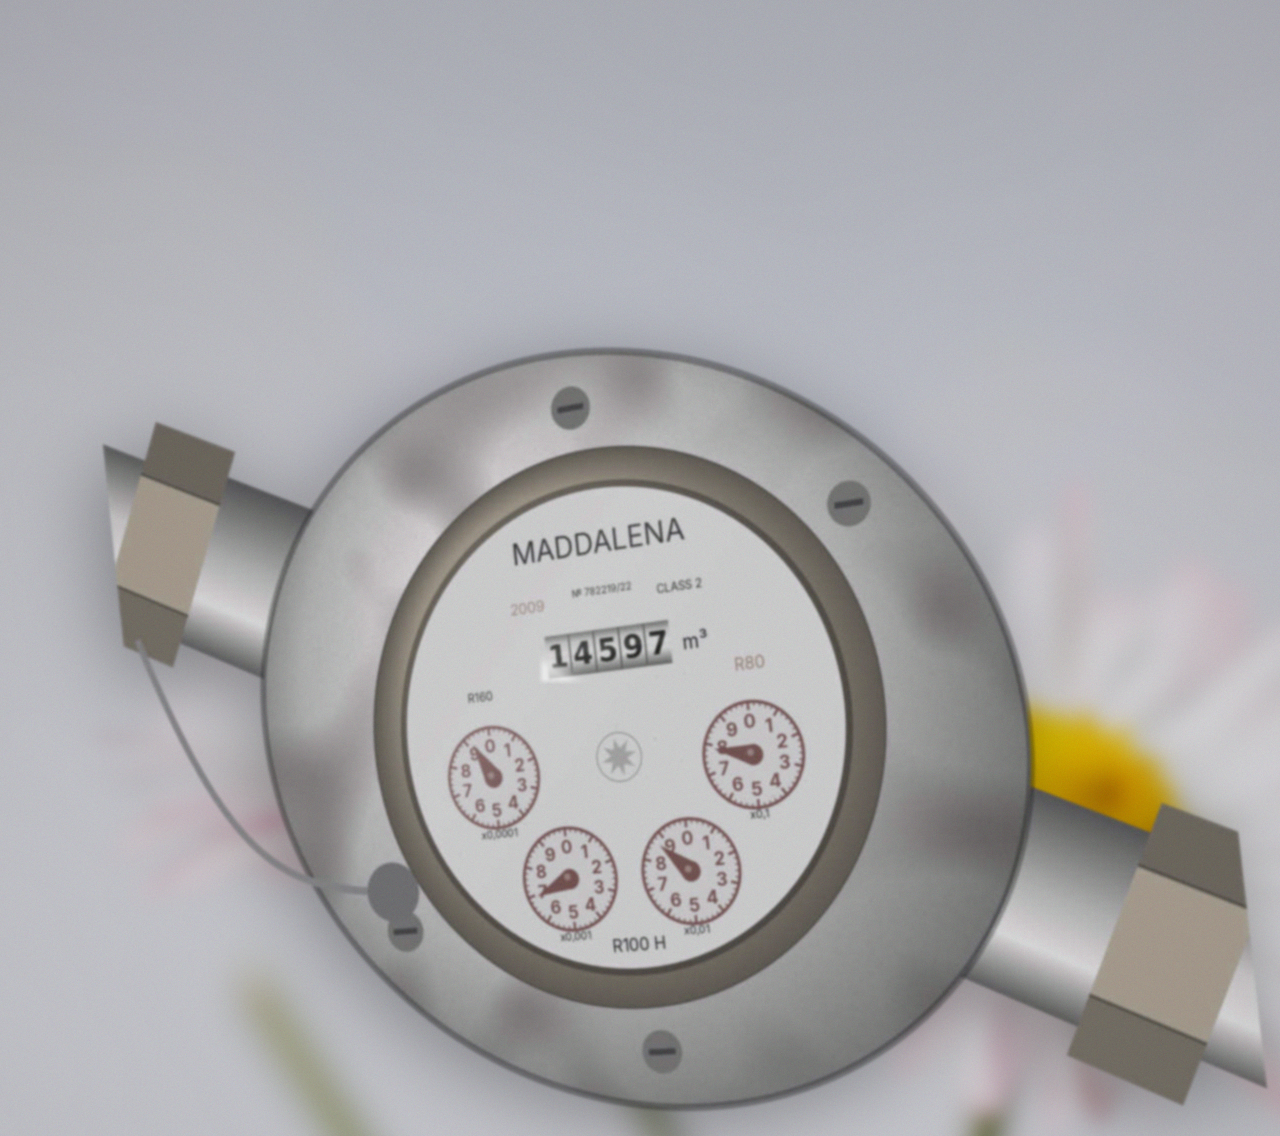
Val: 14597.7869 m³
